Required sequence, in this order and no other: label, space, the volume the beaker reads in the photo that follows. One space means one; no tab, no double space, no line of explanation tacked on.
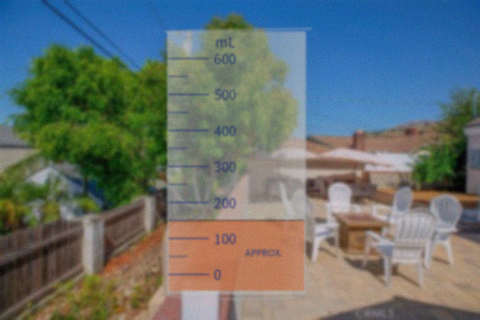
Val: 150 mL
